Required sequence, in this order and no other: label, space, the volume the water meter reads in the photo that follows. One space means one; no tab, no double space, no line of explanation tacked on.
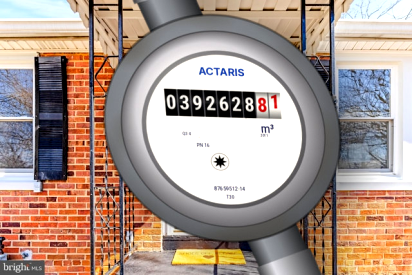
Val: 392628.81 m³
